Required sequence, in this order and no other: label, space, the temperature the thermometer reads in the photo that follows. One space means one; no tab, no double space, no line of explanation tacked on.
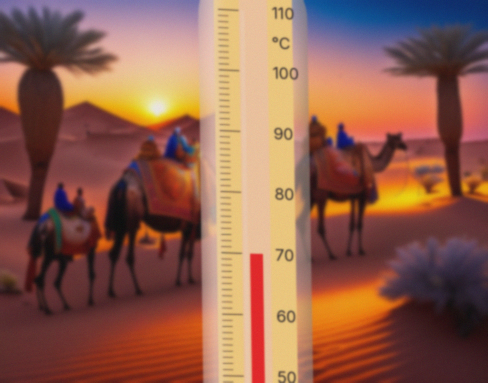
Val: 70 °C
